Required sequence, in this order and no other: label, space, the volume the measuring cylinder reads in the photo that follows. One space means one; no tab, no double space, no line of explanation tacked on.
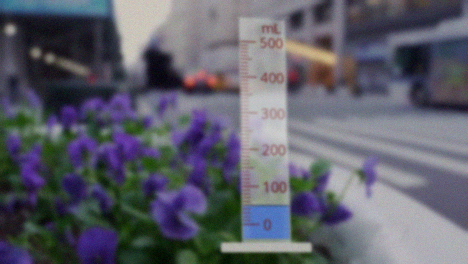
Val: 50 mL
